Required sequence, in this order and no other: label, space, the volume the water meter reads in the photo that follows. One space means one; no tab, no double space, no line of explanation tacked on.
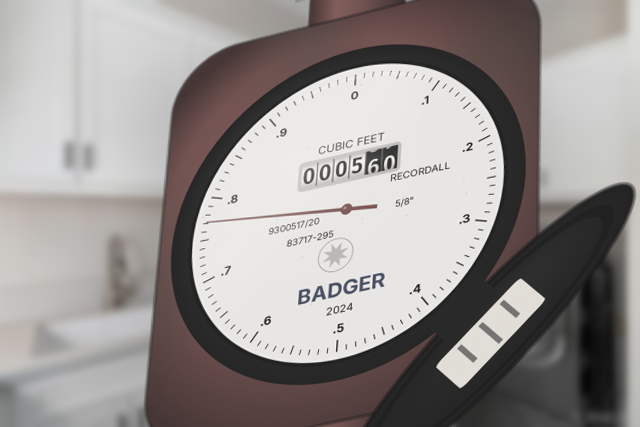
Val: 559.77 ft³
